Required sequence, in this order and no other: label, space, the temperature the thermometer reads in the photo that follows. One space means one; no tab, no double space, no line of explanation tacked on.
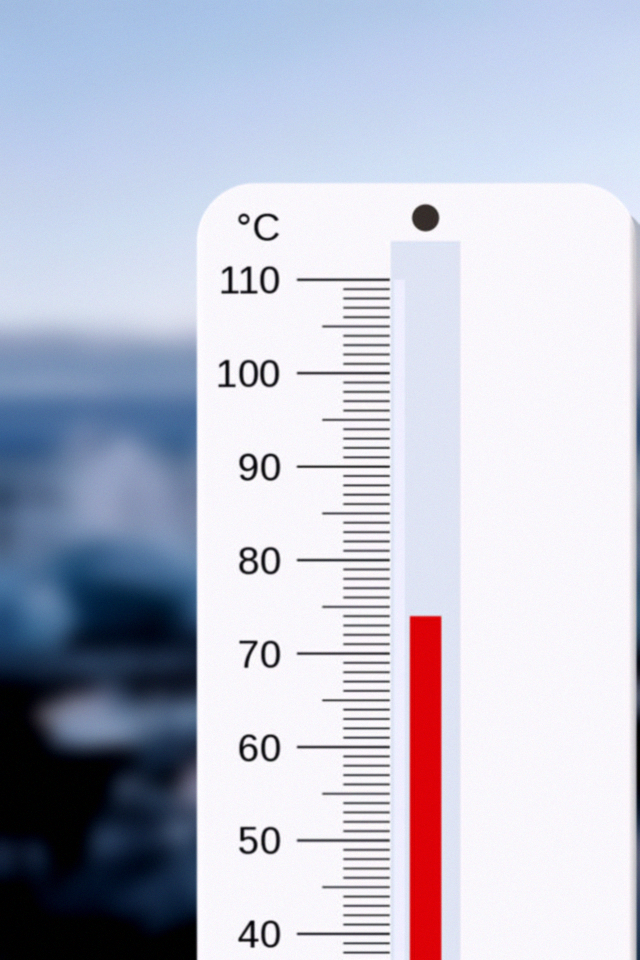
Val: 74 °C
